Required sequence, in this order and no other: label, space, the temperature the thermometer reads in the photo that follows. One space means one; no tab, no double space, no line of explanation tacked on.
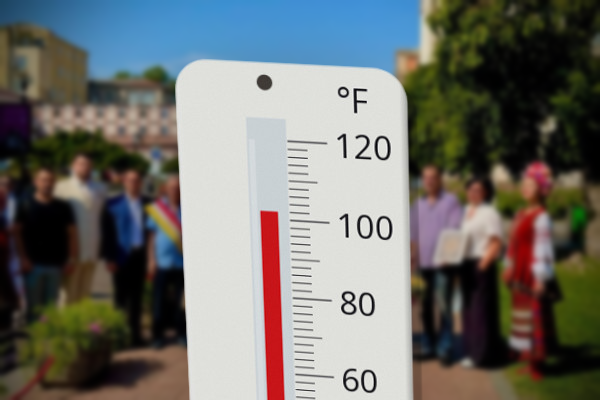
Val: 102 °F
